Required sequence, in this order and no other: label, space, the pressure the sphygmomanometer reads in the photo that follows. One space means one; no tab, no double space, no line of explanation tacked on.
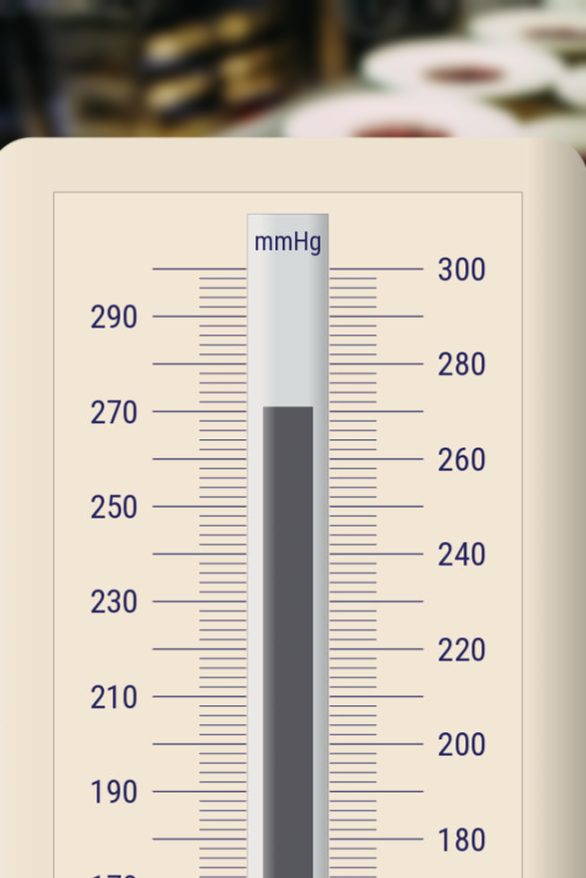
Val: 271 mmHg
